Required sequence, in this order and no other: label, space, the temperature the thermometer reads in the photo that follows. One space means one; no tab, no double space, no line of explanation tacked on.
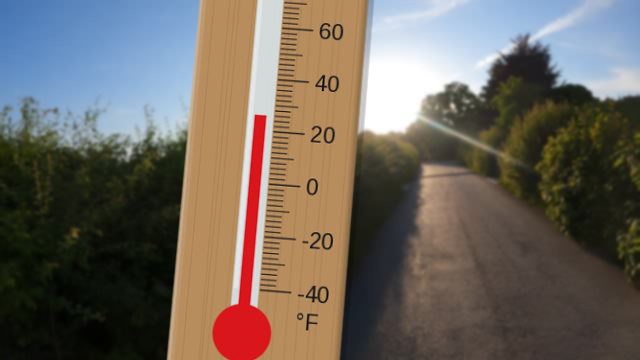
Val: 26 °F
